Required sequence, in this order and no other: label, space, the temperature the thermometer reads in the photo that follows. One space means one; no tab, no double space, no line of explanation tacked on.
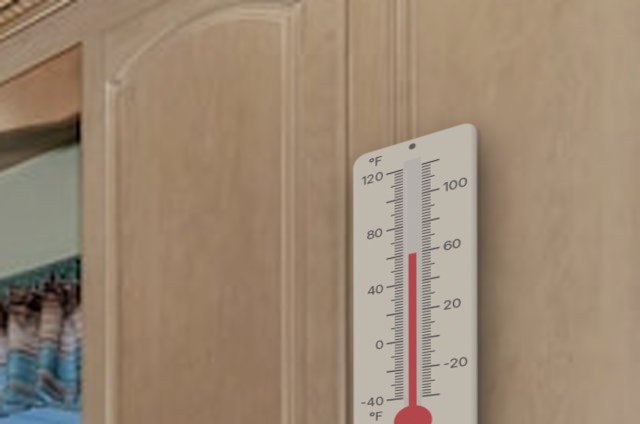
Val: 60 °F
